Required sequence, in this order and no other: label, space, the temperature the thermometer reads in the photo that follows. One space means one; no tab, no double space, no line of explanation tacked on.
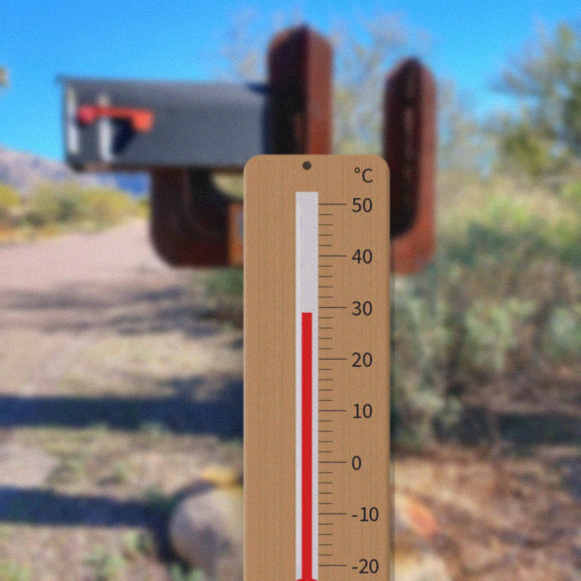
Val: 29 °C
